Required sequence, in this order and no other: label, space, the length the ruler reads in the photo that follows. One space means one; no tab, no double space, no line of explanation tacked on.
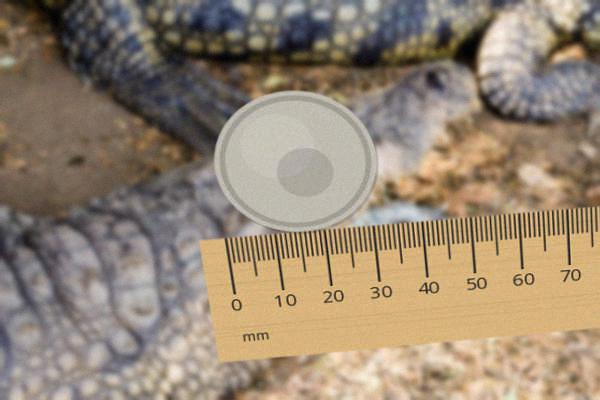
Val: 32 mm
